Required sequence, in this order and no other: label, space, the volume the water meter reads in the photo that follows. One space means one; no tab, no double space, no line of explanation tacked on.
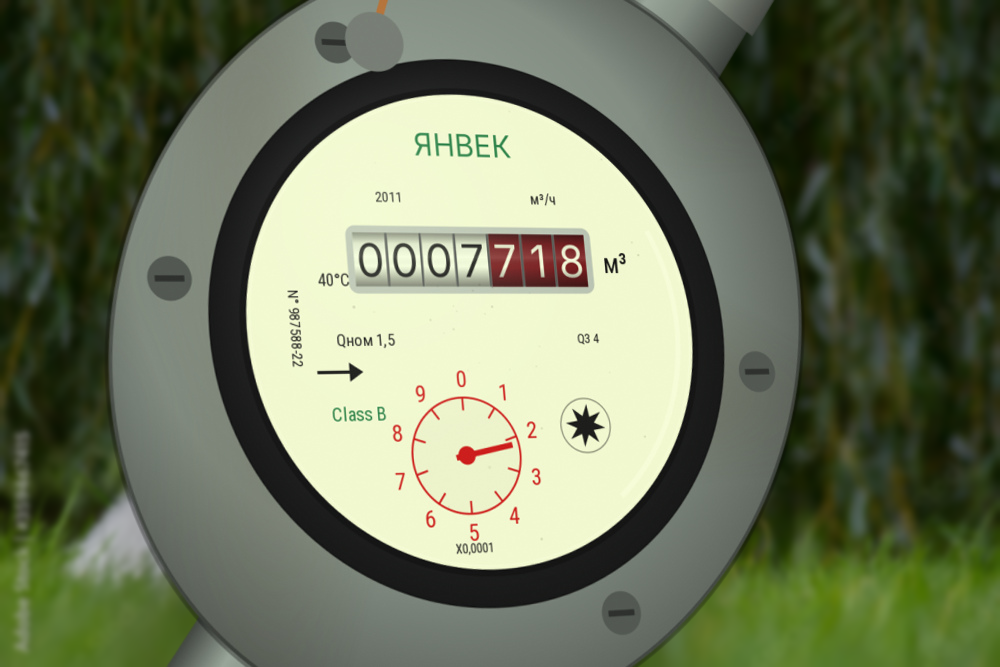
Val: 7.7182 m³
